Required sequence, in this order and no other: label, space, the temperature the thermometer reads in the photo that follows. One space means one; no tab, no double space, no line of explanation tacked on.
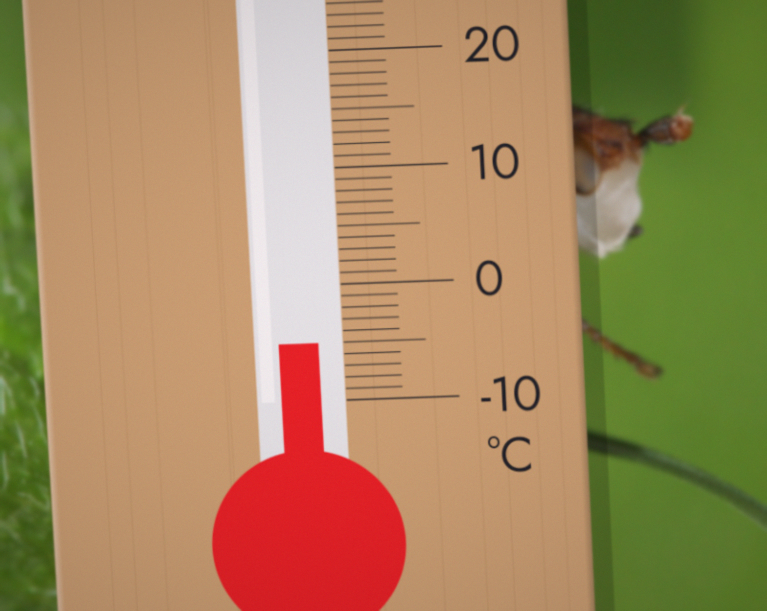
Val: -5 °C
